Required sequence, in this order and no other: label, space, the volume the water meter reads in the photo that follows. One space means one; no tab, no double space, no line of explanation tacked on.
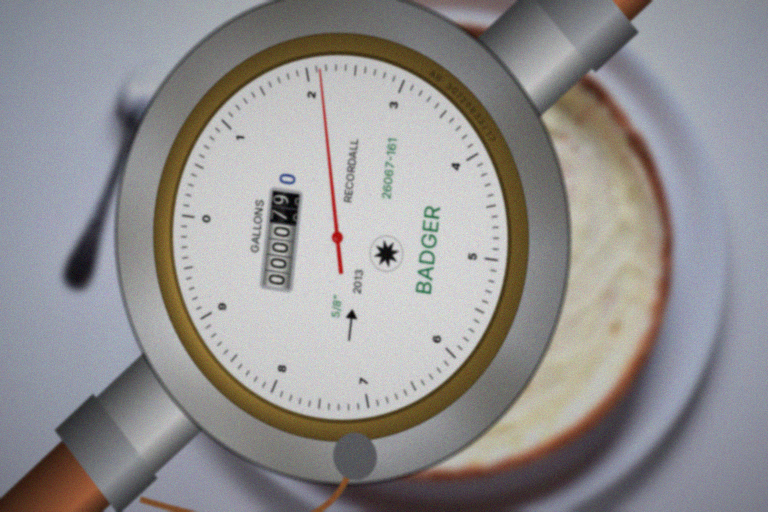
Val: 792.1 gal
